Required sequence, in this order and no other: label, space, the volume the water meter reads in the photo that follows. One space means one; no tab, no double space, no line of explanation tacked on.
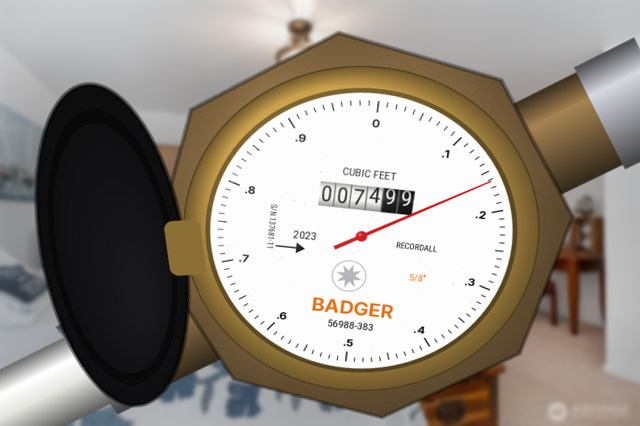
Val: 7499.16 ft³
